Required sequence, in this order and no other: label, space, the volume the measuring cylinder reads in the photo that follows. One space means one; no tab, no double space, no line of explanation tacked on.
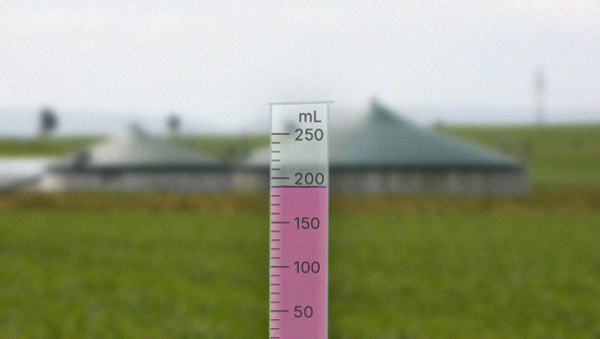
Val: 190 mL
